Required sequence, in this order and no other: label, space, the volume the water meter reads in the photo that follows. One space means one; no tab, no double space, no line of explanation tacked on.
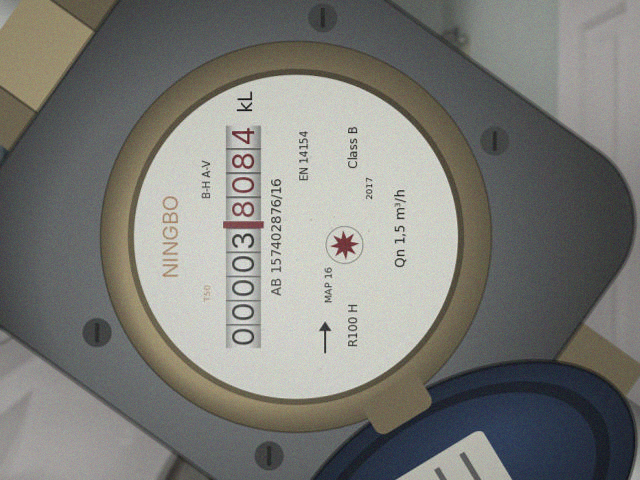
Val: 3.8084 kL
